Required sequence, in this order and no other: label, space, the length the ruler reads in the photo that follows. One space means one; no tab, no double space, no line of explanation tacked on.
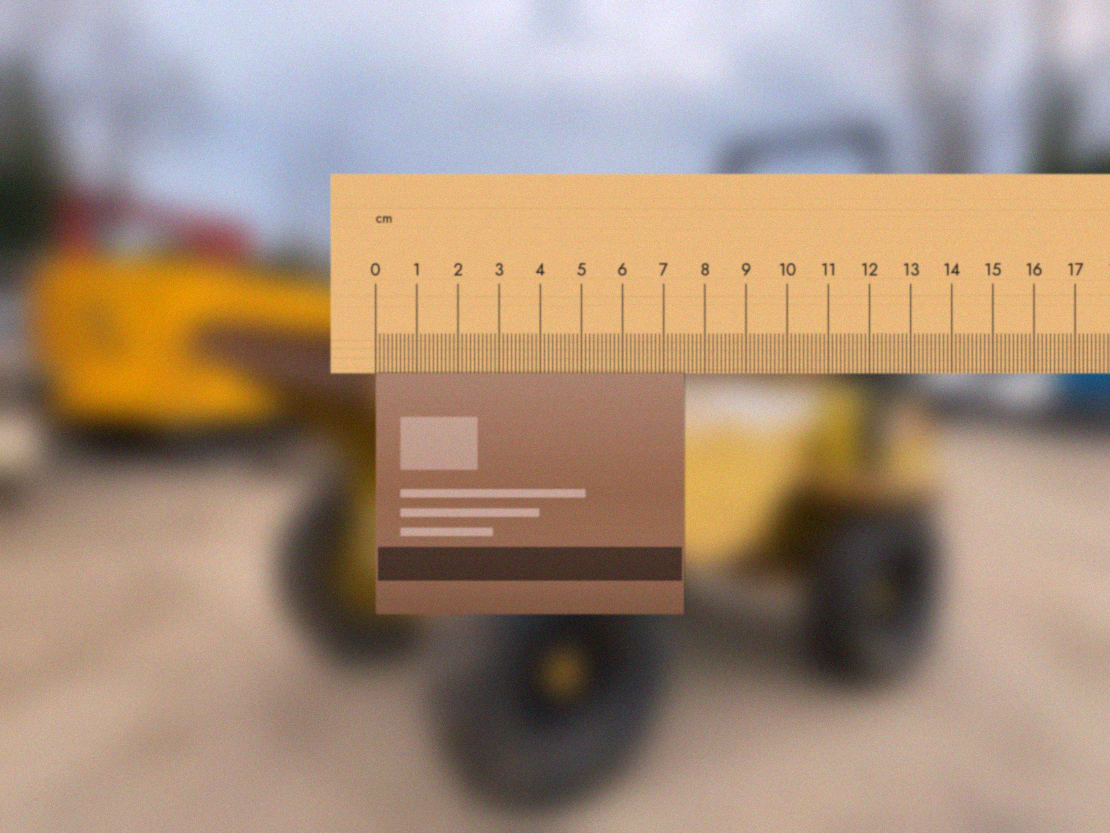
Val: 7.5 cm
